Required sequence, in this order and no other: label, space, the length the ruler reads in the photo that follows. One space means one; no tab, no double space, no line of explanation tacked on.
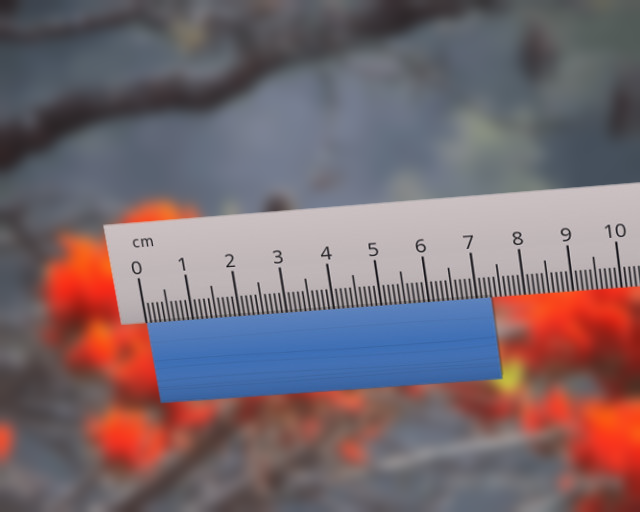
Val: 7.3 cm
